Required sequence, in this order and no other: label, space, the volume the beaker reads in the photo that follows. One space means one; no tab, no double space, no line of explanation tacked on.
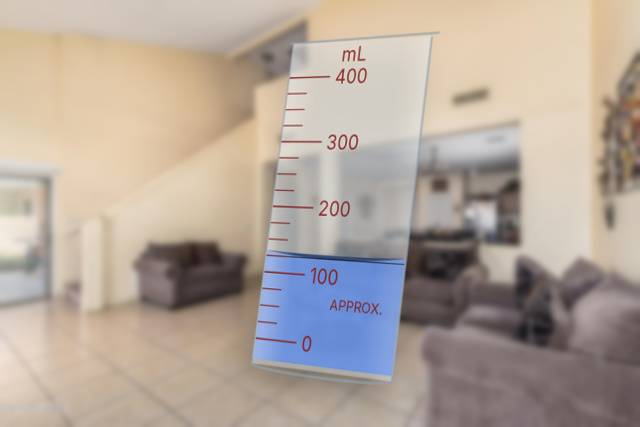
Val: 125 mL
